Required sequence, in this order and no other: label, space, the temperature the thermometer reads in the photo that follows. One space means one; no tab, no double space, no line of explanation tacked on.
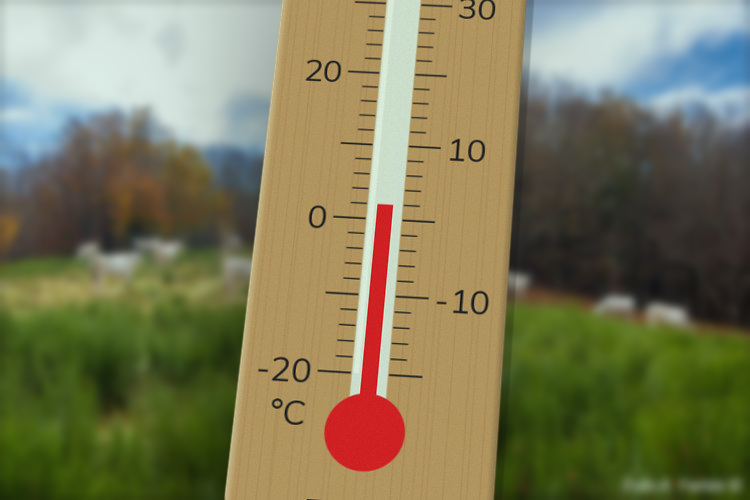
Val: 2 °C
